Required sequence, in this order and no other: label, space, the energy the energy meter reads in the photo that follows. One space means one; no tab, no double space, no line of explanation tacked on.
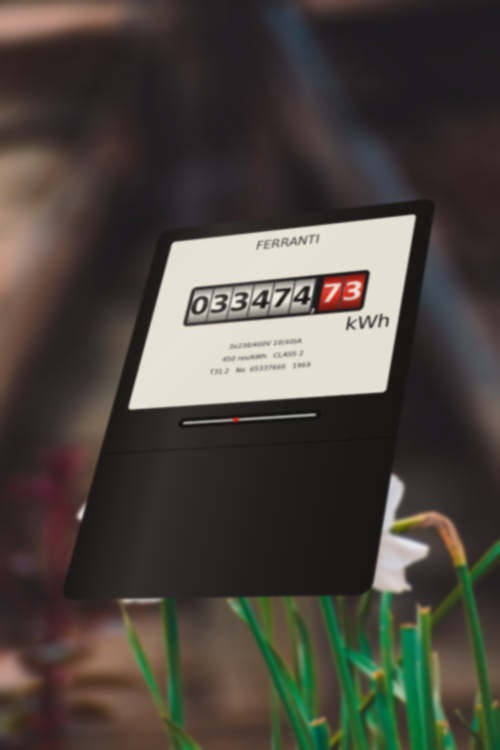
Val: 33474.73 kWh
